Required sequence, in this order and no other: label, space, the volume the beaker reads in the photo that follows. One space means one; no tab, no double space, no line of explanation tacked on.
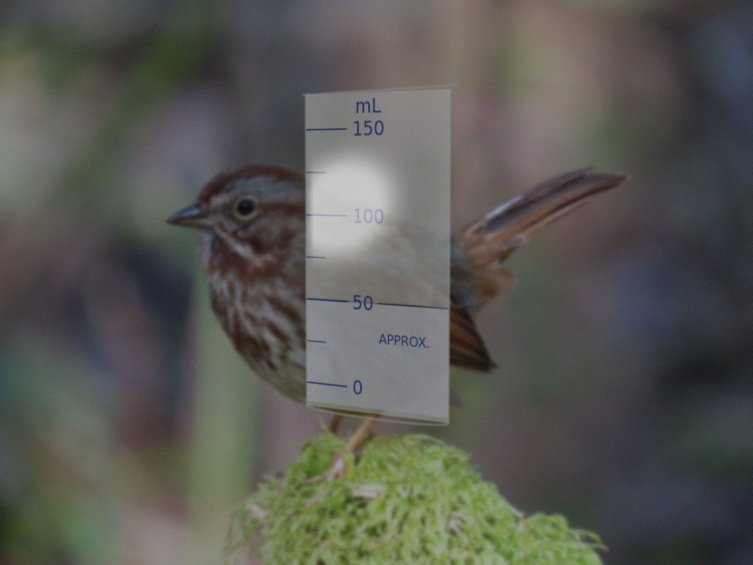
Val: 50 mL
